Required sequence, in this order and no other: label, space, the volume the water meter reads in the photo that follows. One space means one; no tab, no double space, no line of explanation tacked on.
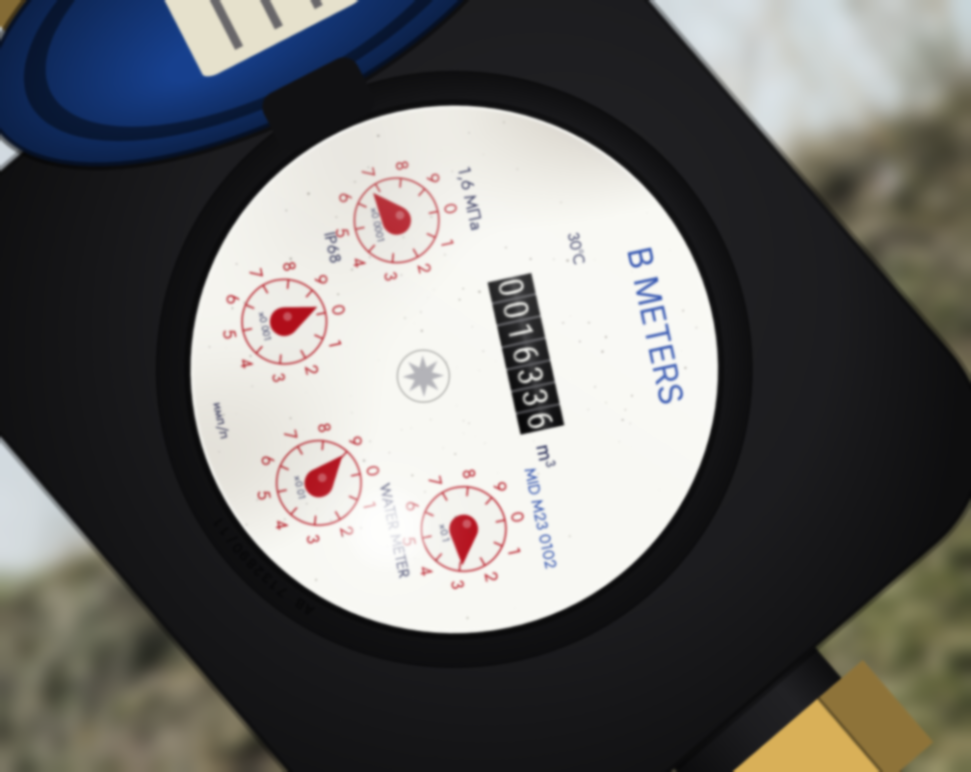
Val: 16336.2896 m³
